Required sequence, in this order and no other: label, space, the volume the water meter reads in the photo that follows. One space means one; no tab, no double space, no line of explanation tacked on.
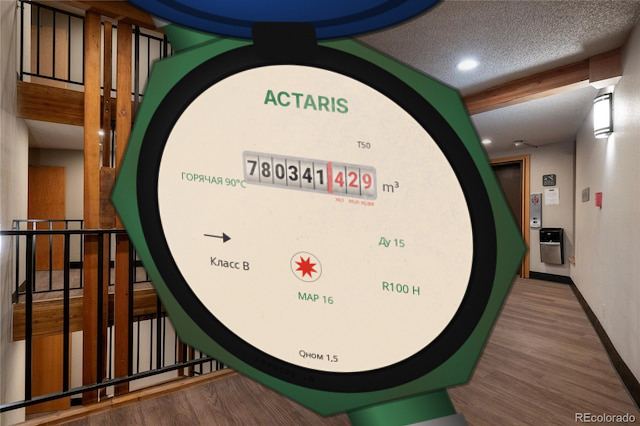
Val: 780341.429 m³
